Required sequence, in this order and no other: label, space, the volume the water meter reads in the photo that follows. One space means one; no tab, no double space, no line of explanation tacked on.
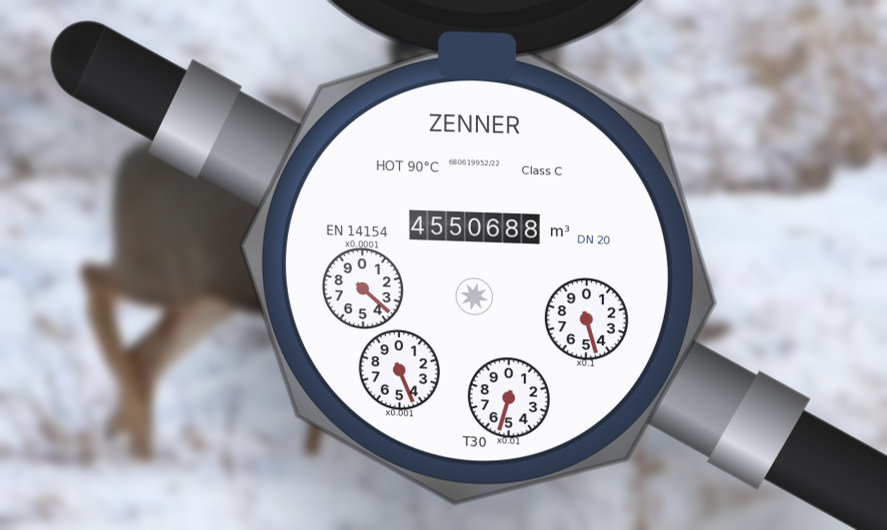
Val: 4550688.4543 m³
